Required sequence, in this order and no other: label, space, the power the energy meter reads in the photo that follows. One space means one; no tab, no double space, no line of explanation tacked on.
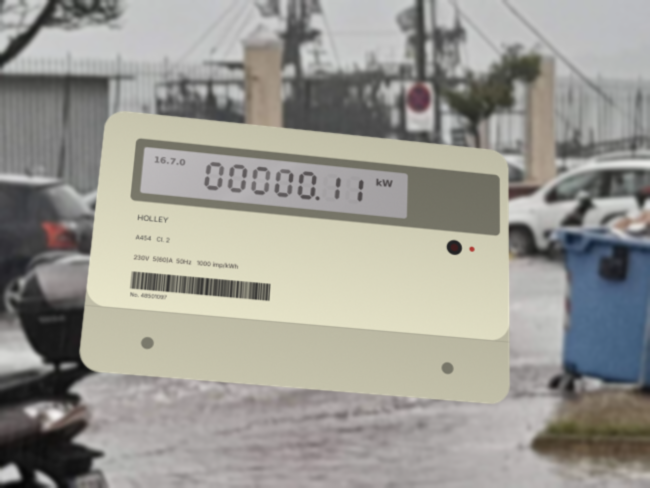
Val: 0.11 kW
